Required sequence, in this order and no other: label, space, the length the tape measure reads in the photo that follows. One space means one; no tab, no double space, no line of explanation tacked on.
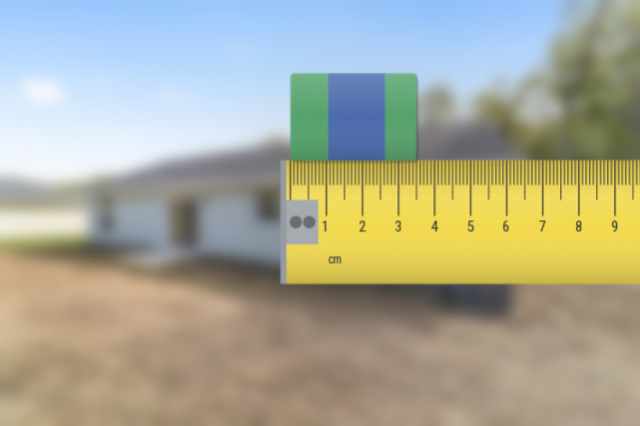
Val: 3.5 cm
